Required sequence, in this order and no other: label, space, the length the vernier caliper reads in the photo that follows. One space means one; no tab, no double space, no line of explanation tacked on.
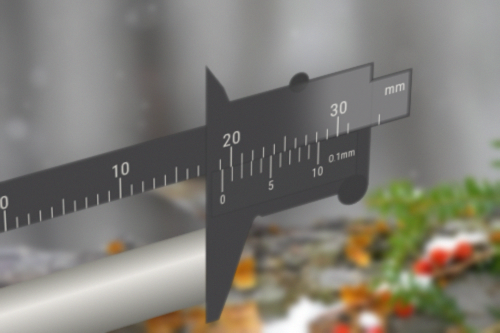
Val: 19.2 mm
